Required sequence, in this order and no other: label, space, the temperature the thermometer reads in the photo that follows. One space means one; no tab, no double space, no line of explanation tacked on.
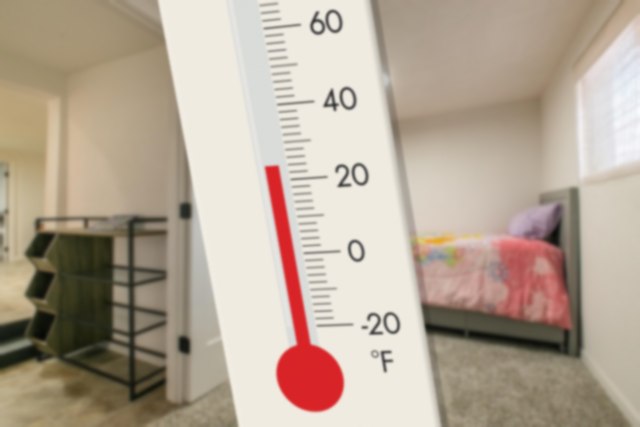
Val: 24 °F
